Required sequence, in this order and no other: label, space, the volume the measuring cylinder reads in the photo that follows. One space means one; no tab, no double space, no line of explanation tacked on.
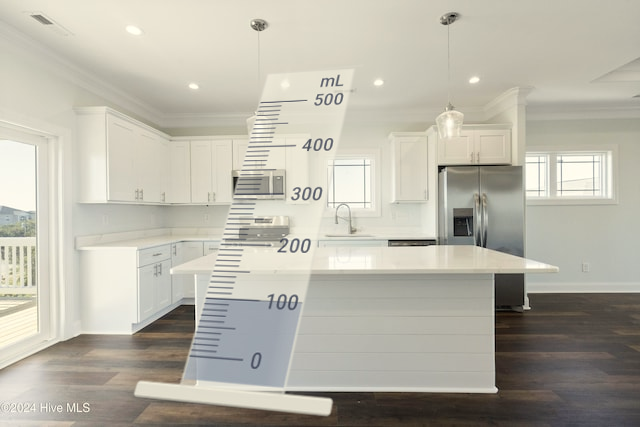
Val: 100 mL
